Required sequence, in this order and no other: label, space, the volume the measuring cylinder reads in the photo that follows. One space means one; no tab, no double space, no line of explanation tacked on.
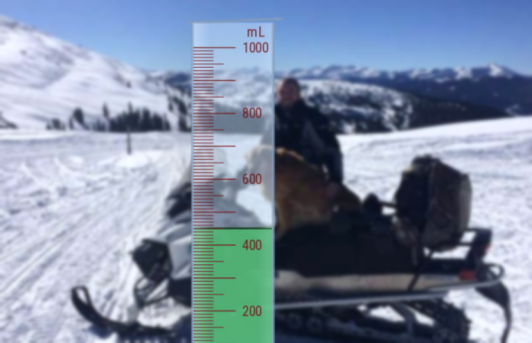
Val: 450 mL
